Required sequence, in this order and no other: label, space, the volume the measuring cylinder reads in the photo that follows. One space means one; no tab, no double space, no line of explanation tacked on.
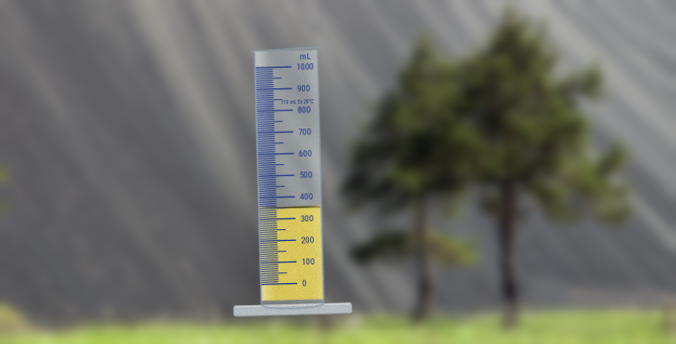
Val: 350 mL
